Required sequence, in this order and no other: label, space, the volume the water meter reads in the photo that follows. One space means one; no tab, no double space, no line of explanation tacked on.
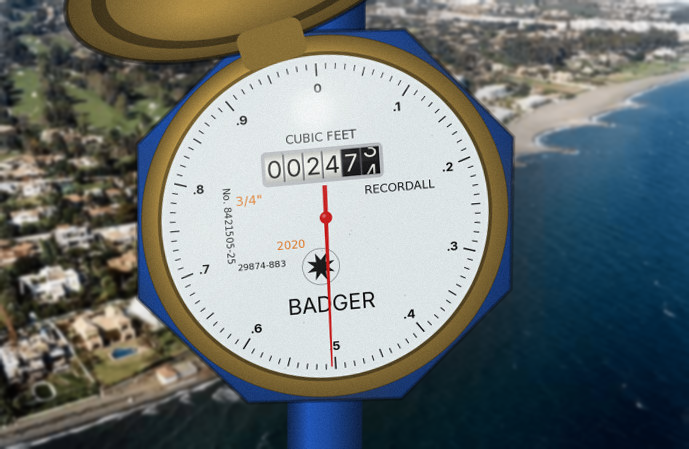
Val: 2473.50 ft³
